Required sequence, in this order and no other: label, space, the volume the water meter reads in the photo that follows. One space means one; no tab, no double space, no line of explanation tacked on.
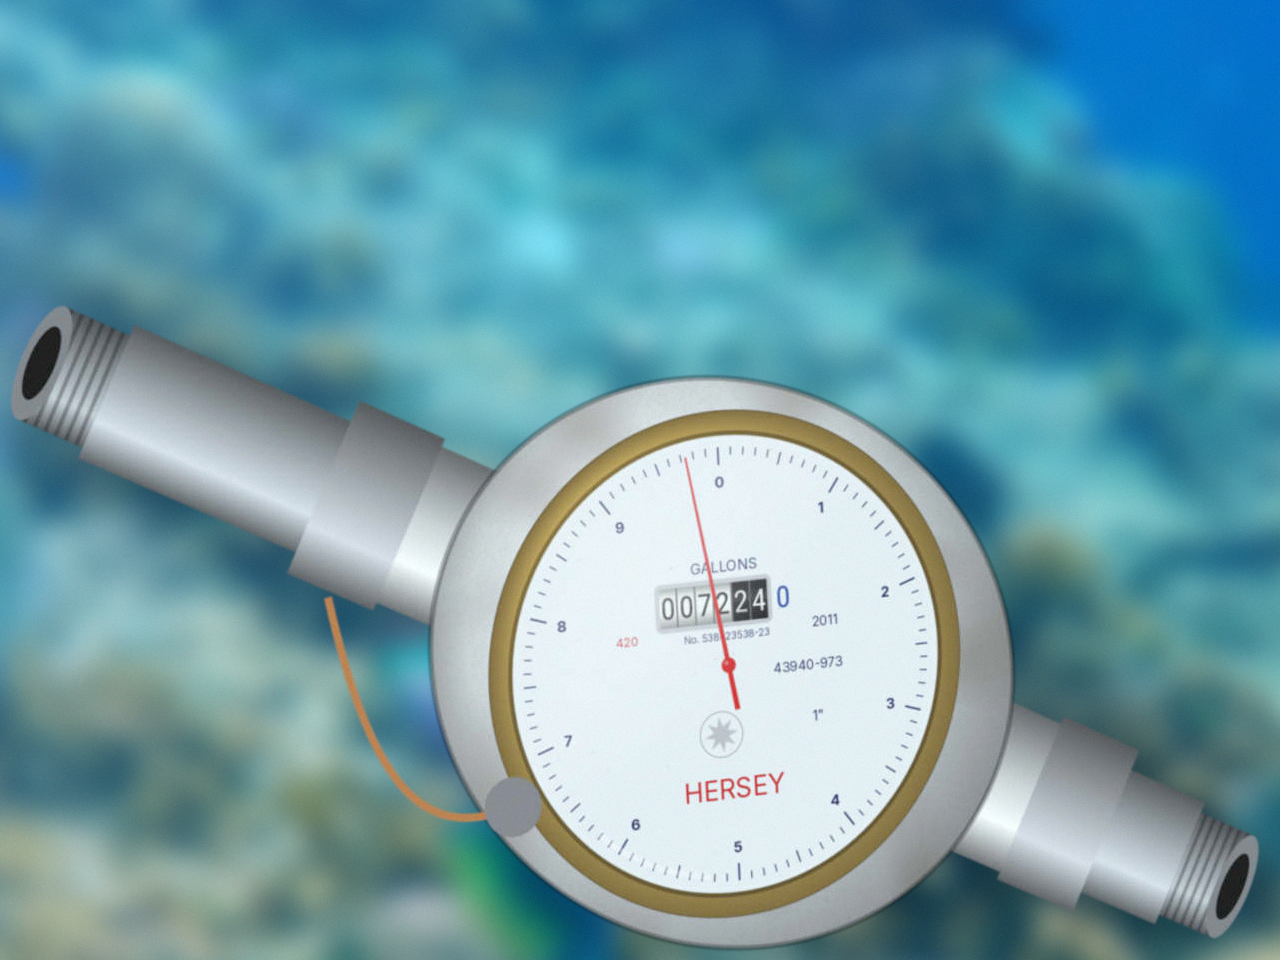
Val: 72239.7 gal
